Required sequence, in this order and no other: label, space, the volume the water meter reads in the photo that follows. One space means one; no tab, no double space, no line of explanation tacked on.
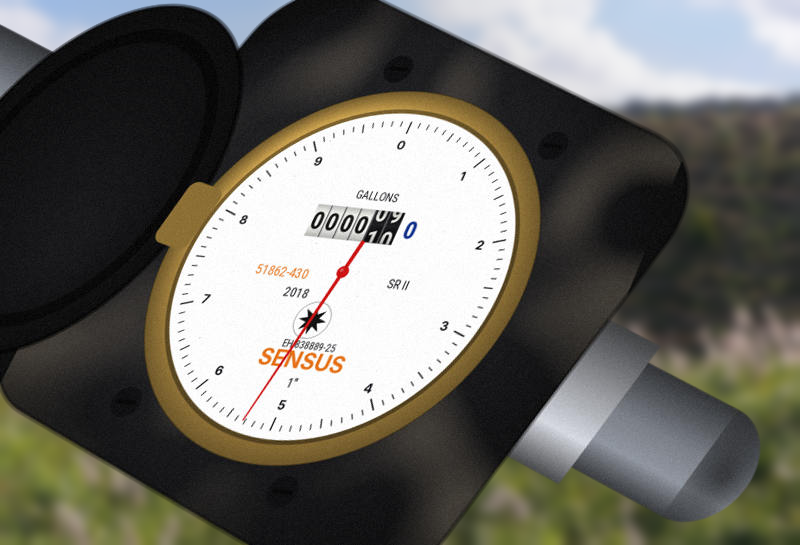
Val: 95.3 gal
